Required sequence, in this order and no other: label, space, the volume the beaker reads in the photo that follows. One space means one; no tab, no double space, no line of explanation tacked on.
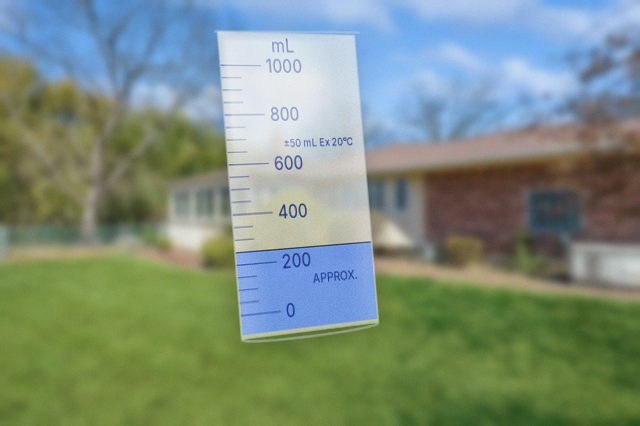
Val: 250 mL
